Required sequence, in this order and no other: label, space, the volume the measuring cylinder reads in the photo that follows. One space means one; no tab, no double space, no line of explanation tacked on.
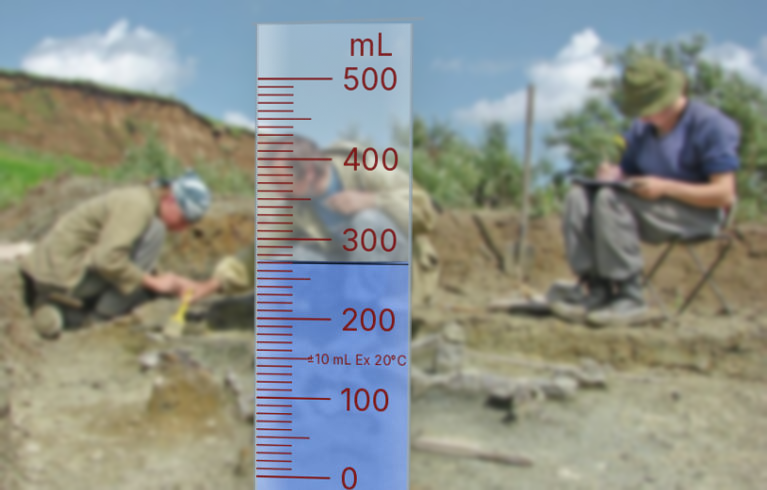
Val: 270 mL
